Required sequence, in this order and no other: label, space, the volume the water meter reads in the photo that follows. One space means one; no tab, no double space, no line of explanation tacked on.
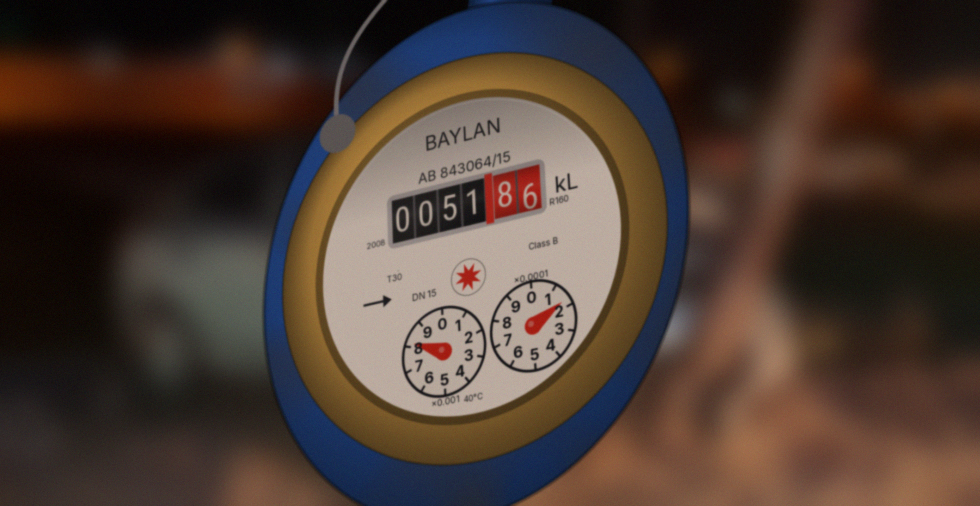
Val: 51.8581 kL
